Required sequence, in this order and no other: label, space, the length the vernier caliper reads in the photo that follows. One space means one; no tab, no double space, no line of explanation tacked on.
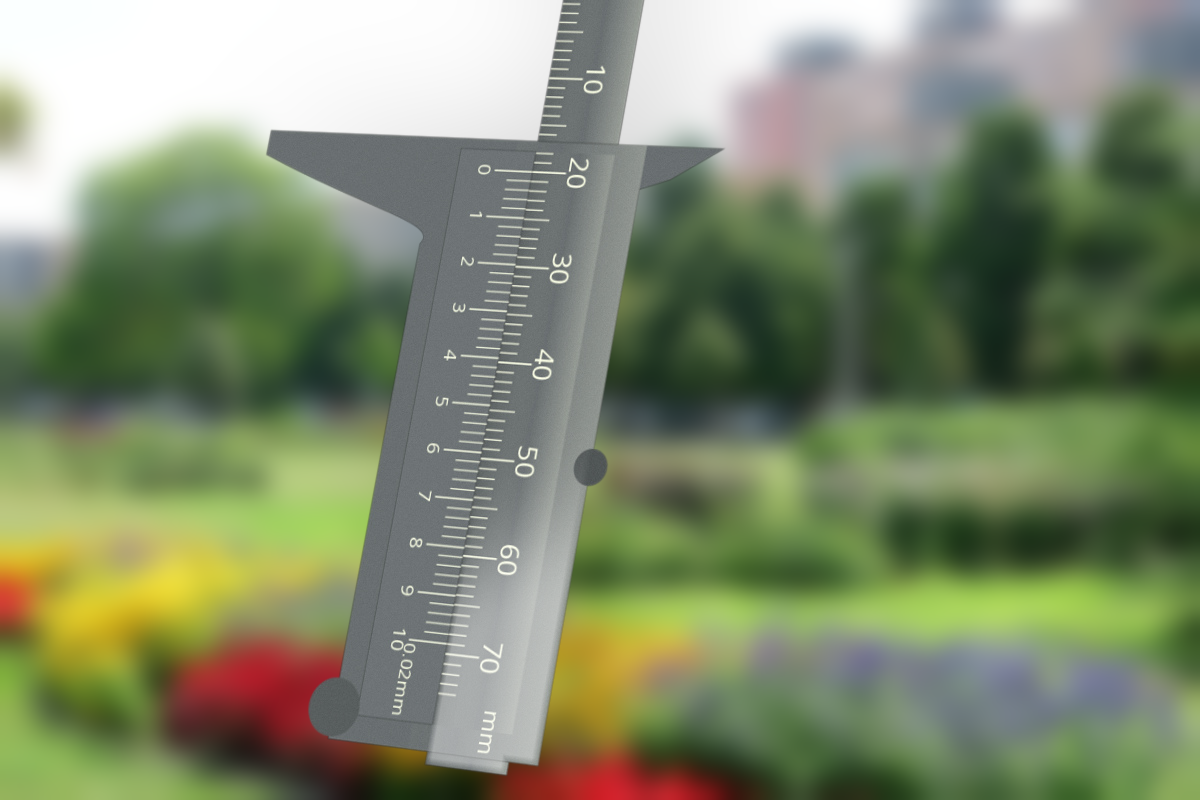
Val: 20.0 mm
